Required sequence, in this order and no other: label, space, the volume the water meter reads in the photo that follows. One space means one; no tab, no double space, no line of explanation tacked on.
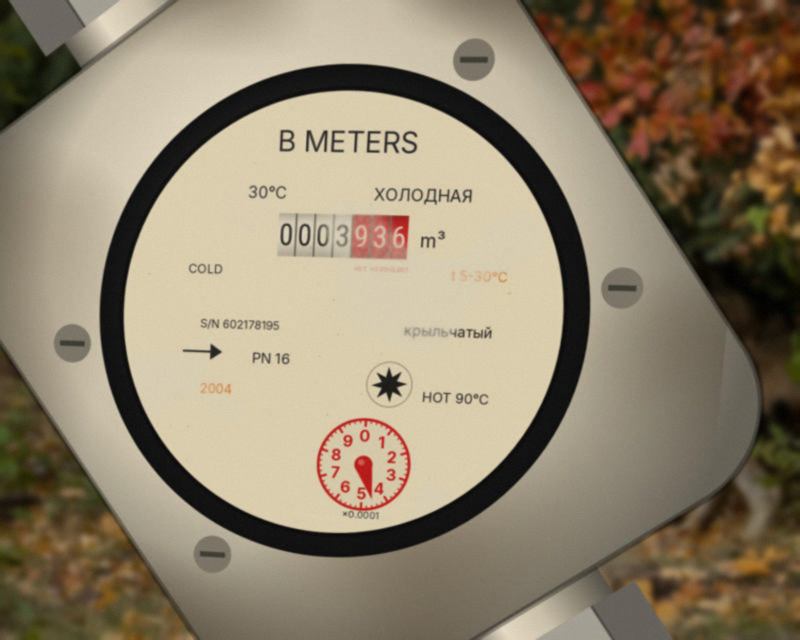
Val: 3.9364 m³
